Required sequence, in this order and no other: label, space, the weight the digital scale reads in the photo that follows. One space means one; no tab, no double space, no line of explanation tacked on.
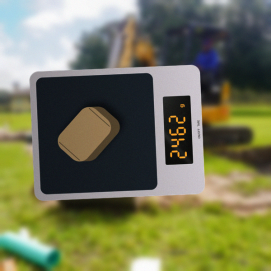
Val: 2462 g
